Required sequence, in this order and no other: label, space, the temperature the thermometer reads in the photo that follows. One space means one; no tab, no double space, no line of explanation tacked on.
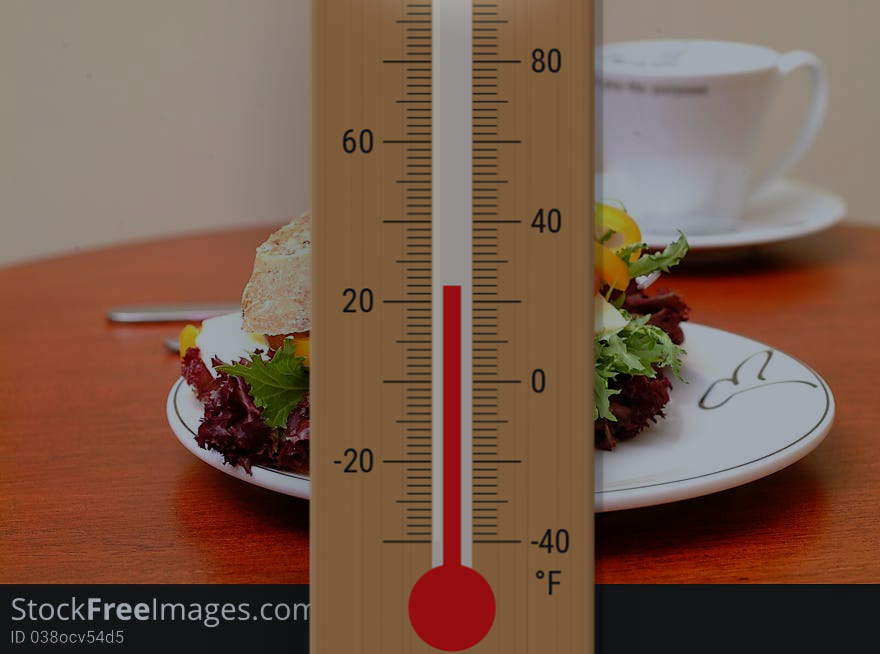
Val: 24 °F
